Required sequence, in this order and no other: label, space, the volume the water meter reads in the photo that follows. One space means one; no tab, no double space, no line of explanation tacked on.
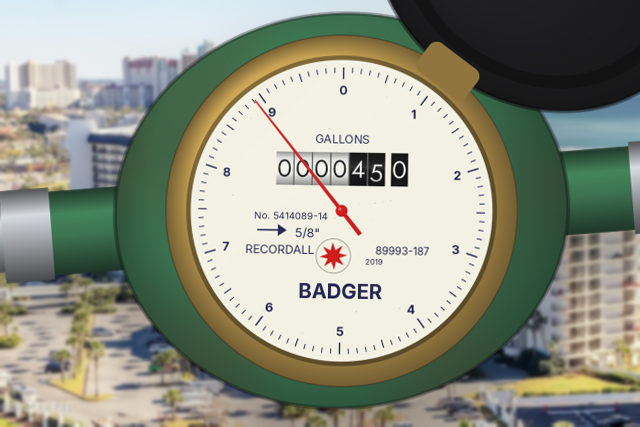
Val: 448.9 gal
